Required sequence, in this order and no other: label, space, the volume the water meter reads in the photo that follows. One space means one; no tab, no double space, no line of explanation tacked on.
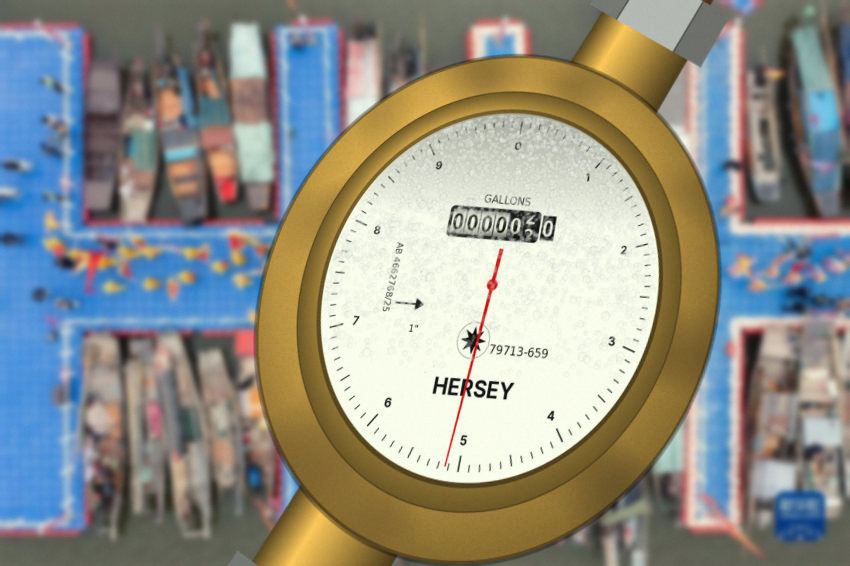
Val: 25.1 gal
